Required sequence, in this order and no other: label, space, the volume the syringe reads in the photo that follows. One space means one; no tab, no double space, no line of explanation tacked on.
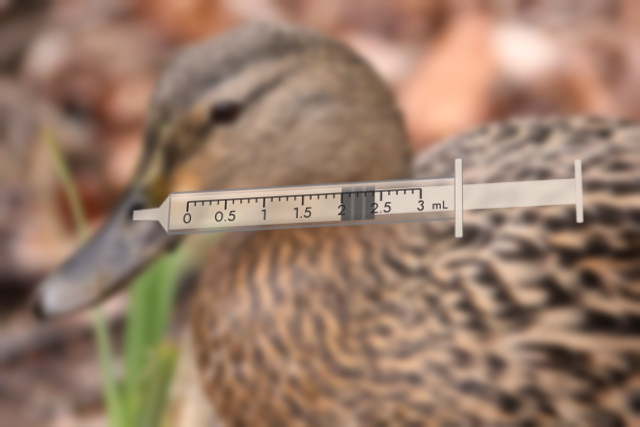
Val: 2 mL
